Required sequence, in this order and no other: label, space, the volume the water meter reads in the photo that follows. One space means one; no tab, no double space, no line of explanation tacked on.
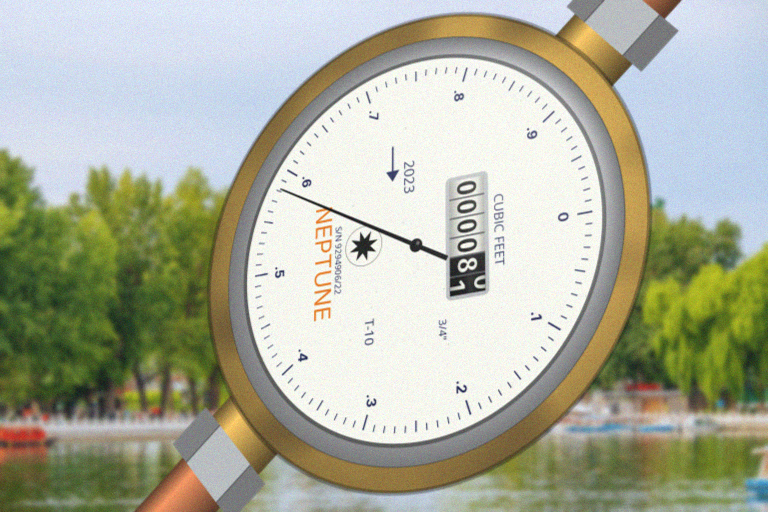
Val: 80.58 ft³
